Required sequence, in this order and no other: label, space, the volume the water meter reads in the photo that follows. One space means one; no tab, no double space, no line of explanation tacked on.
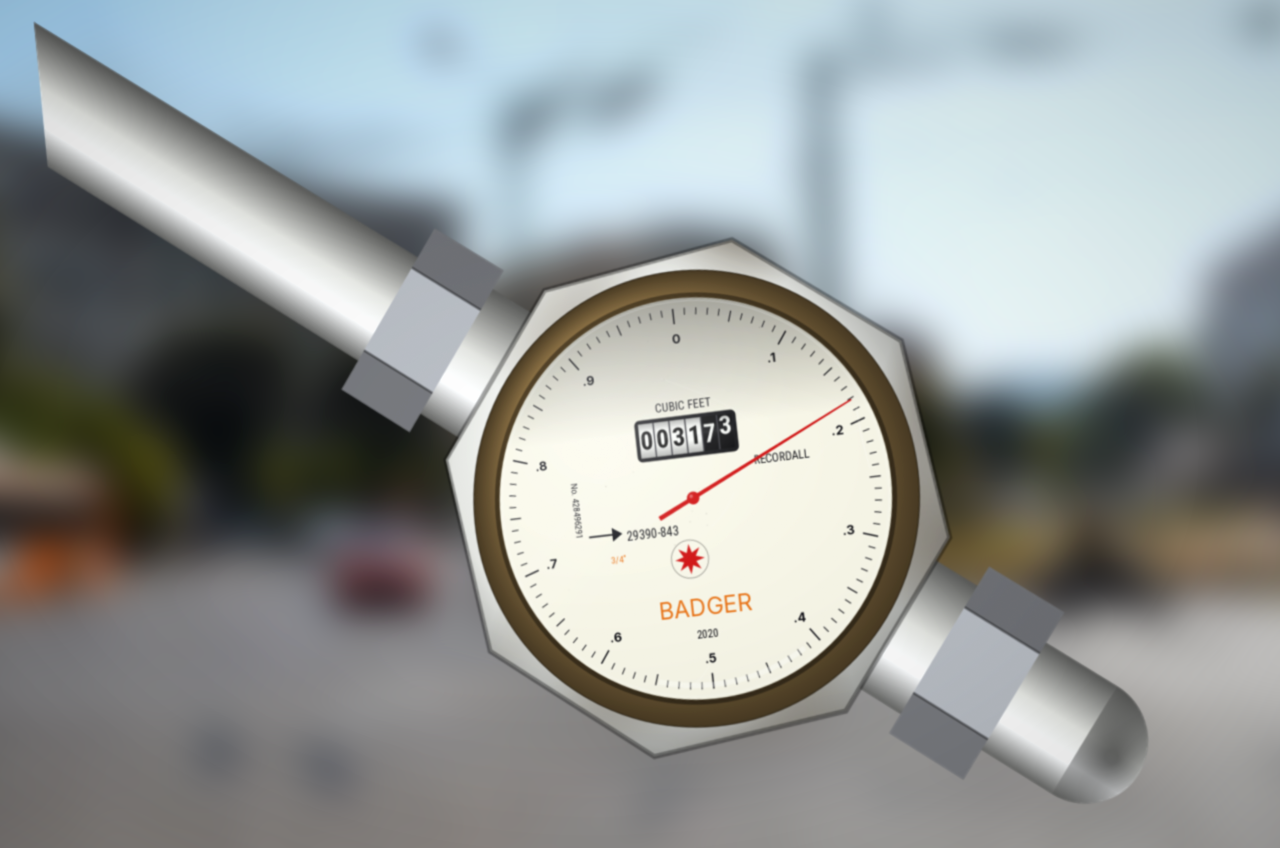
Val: 3173.18 ft³
